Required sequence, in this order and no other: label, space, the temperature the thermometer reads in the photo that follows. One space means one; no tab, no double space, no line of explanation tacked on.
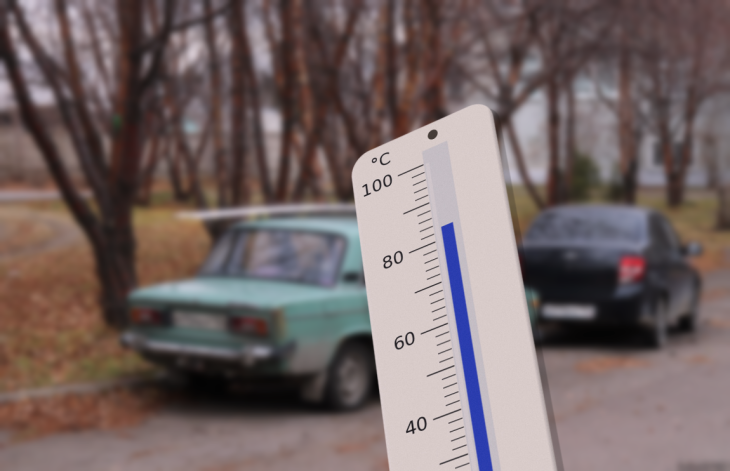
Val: 83 °C
